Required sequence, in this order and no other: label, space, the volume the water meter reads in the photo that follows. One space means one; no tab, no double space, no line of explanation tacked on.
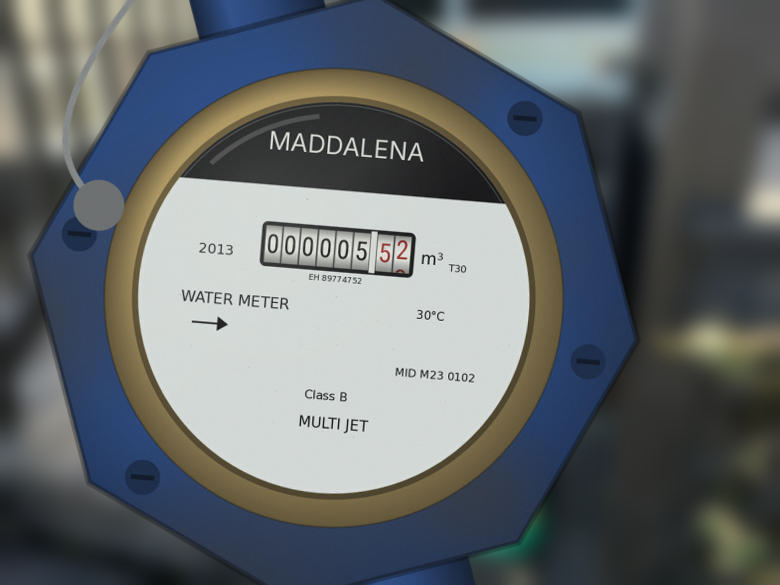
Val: 5.52 m³
